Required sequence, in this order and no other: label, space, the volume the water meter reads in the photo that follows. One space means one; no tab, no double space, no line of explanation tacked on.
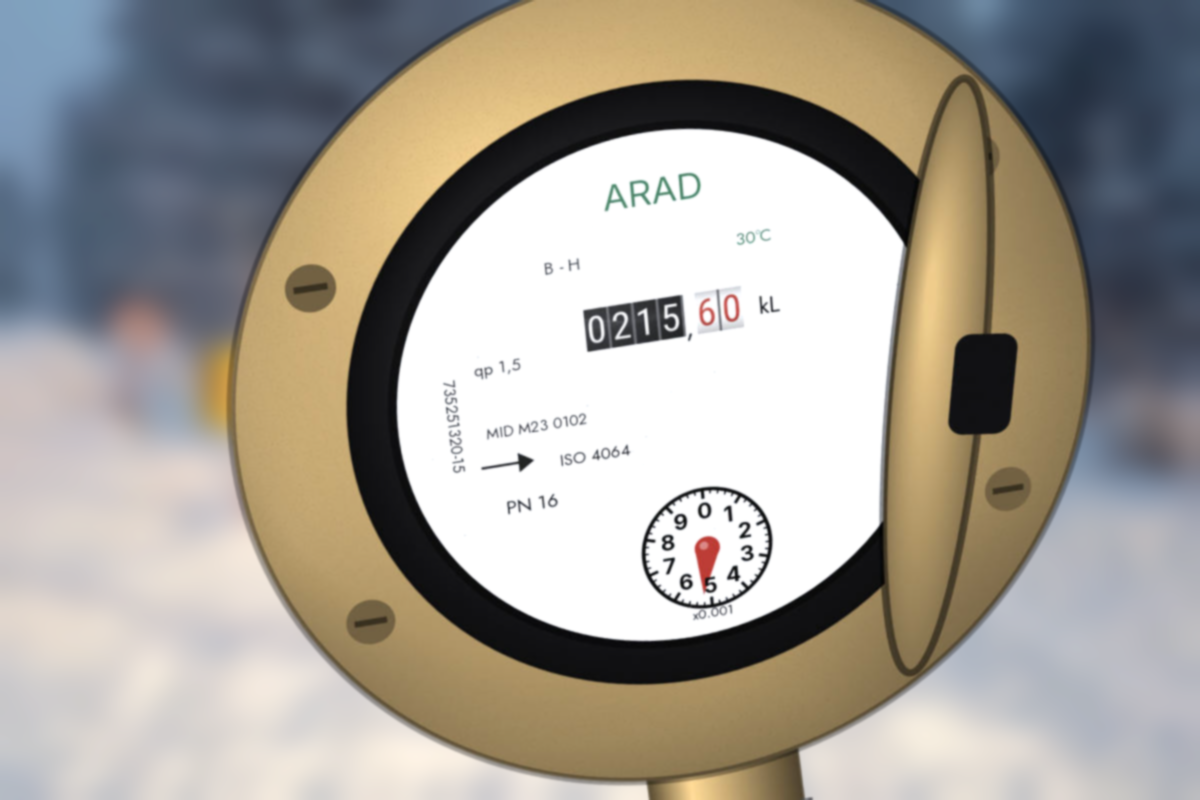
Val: 215.605 kL
